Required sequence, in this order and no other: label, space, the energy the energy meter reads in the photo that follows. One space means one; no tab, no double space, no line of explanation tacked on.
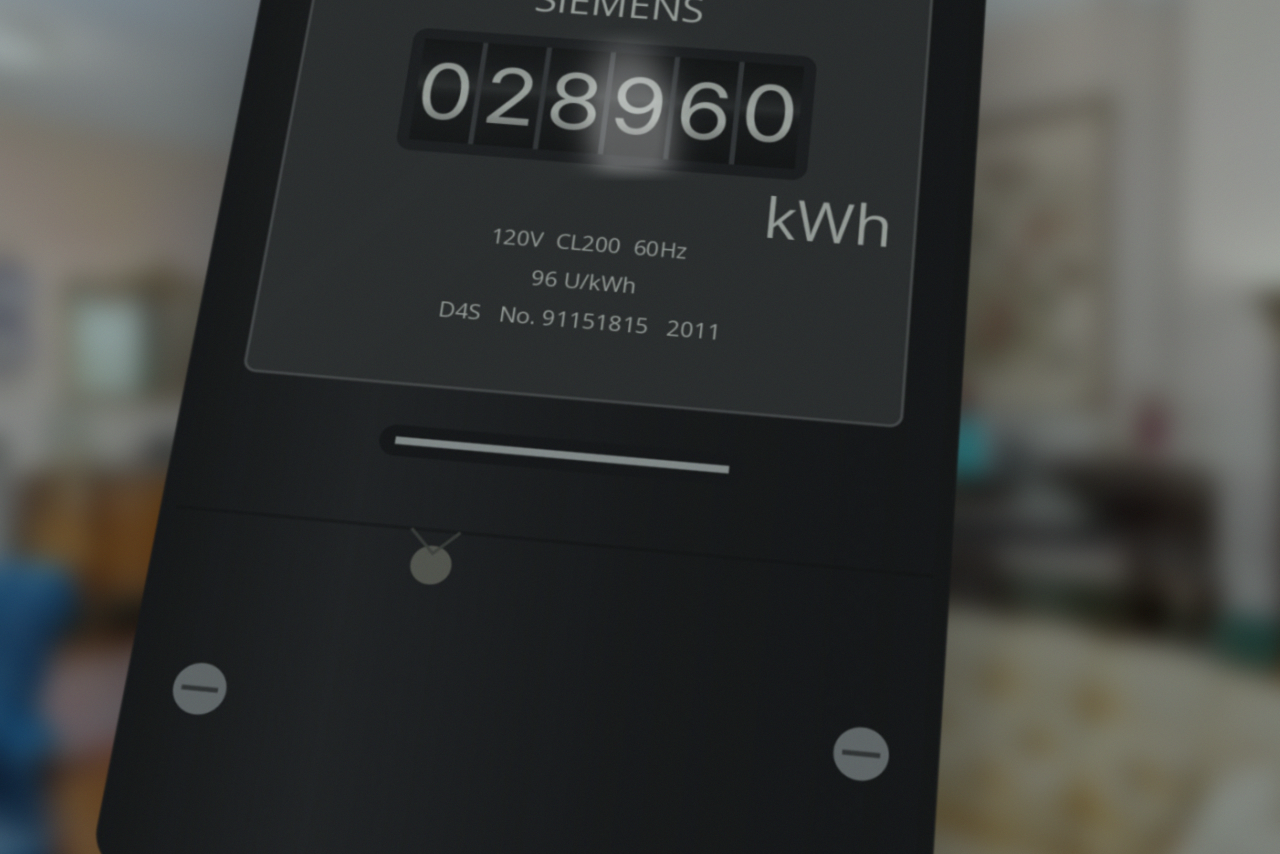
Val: 28960 kWh
